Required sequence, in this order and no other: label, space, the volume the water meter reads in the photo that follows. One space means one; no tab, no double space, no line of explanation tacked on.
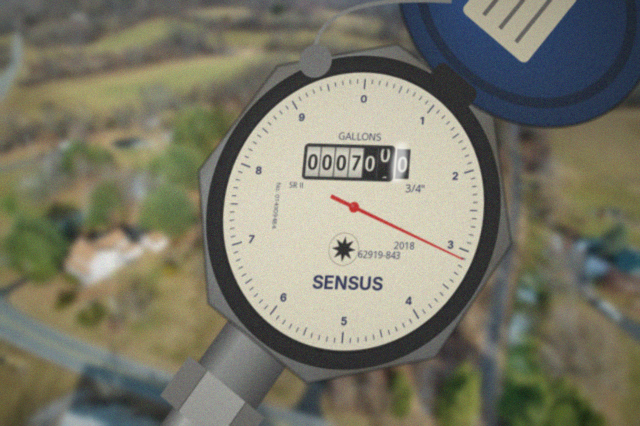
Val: 7003.1 gal
